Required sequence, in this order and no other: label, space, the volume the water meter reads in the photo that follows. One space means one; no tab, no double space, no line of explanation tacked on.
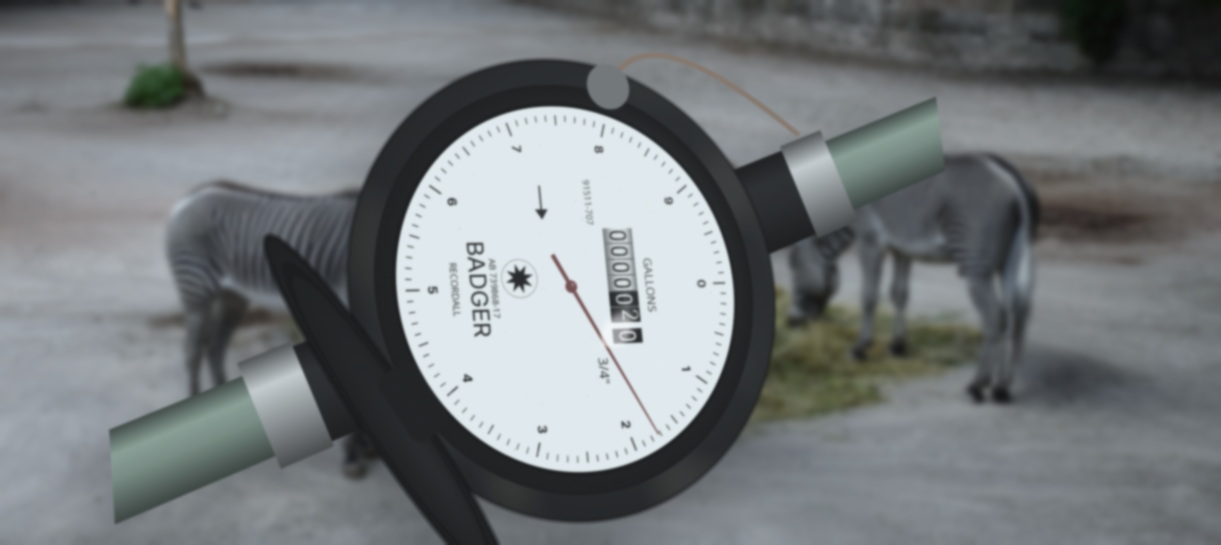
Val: 21.7 gal
